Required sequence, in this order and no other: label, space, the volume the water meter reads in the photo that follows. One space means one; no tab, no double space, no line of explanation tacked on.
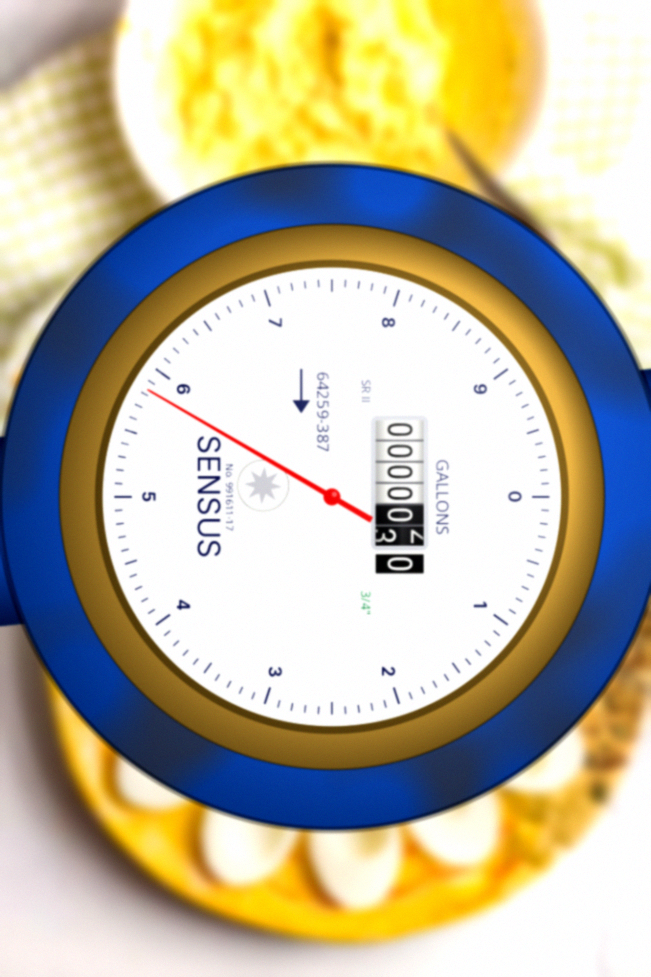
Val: 25.8 gal
